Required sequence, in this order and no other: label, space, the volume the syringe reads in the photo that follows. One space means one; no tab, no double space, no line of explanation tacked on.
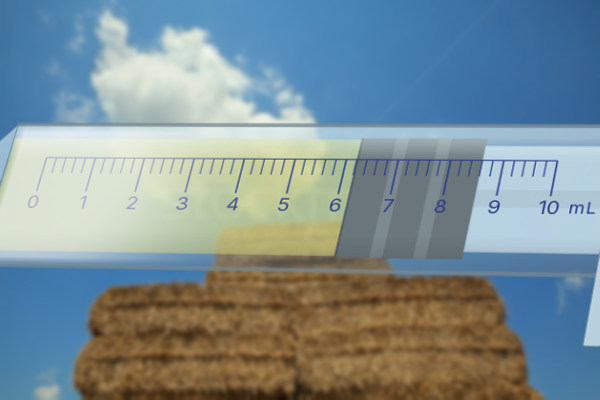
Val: 6.2 mL
